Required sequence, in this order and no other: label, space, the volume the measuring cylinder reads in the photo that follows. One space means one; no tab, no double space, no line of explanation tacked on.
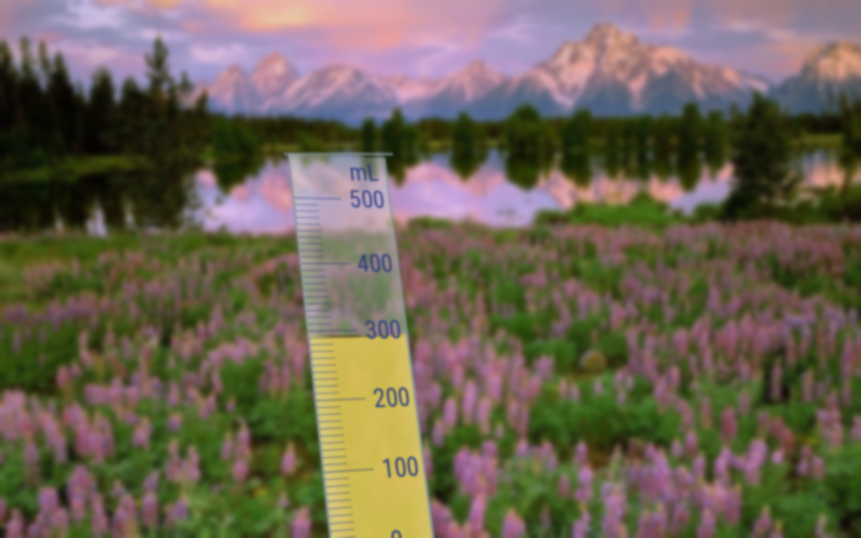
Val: 290 mL
